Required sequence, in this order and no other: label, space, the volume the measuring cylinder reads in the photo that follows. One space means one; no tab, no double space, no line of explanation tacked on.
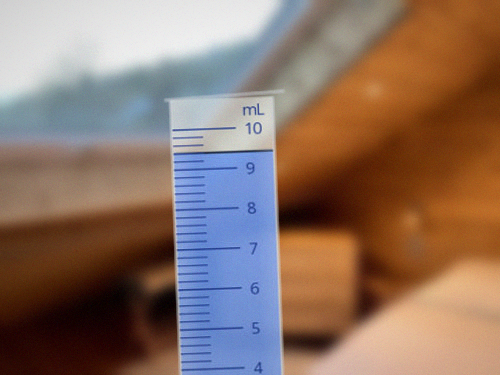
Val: 9.4 mL
